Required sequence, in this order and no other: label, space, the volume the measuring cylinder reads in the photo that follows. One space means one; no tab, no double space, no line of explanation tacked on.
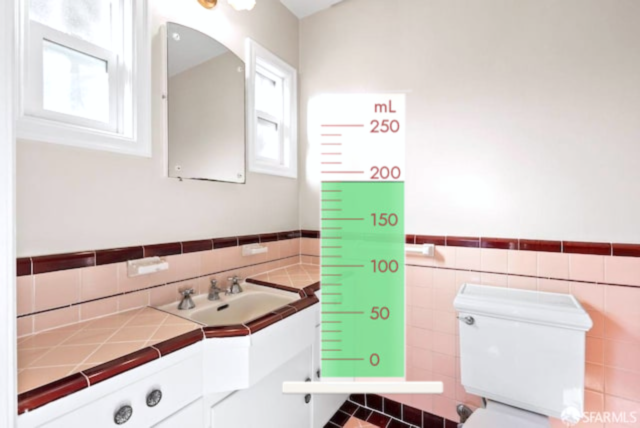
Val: 190 mL
